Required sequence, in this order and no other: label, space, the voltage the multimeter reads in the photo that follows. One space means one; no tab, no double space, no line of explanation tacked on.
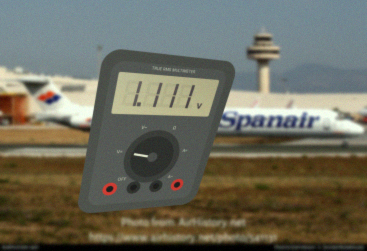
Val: 1.111 V
